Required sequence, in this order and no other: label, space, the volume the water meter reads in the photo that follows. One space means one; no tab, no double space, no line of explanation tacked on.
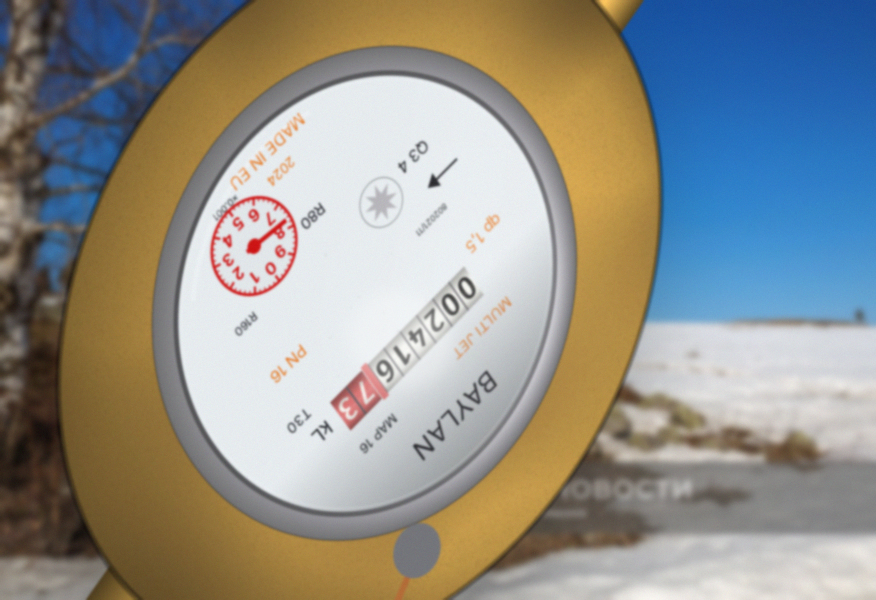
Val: 2416.737 kL
